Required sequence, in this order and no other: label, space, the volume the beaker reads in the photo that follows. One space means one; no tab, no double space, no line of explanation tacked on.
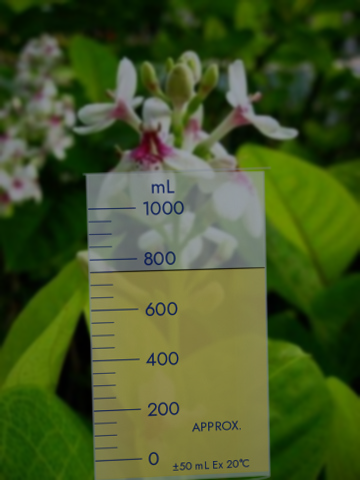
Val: 750 mL
